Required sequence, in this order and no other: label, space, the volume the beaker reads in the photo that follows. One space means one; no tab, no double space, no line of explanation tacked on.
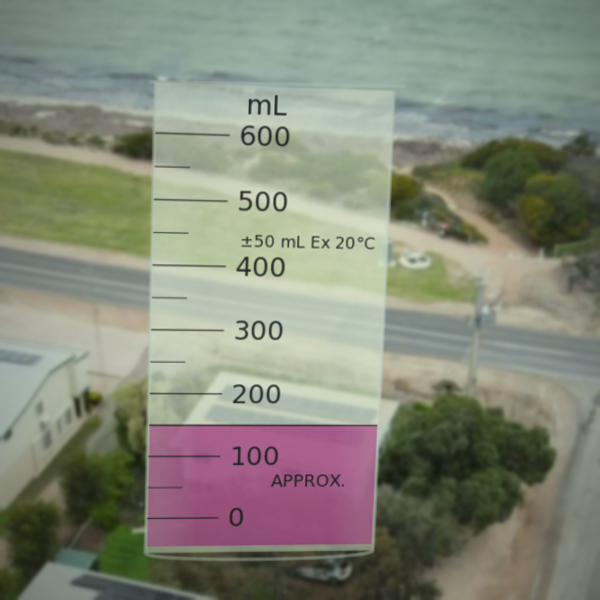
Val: 150 mL
